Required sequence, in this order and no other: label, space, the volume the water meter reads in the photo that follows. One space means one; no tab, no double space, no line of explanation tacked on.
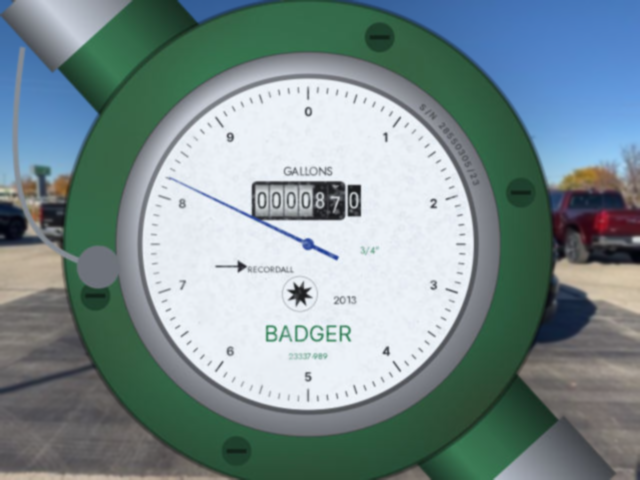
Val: 868.2 gal
